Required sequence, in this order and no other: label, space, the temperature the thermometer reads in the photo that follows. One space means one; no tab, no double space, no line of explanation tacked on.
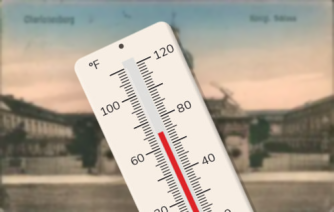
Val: 70 °F
